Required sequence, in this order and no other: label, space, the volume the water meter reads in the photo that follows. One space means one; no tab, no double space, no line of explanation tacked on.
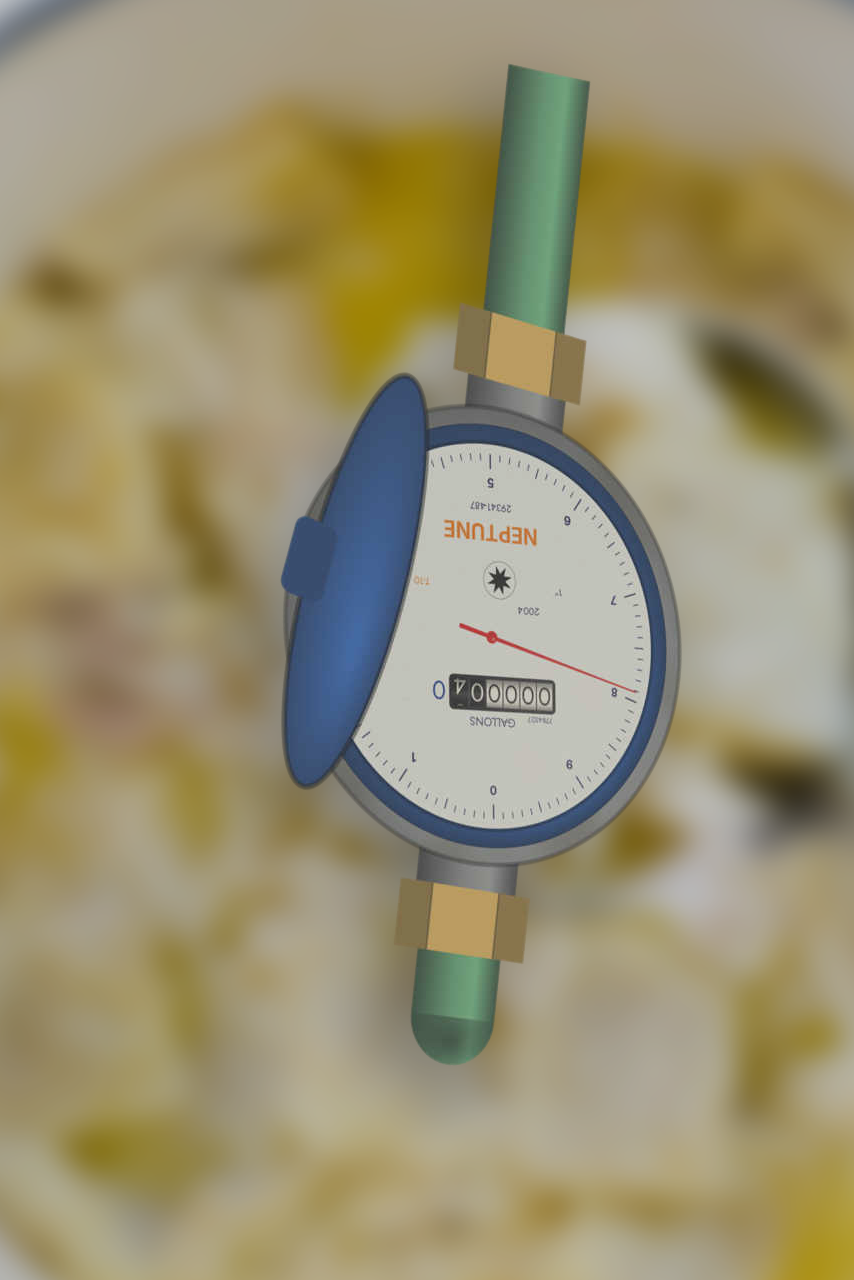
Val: 37.9 gal
